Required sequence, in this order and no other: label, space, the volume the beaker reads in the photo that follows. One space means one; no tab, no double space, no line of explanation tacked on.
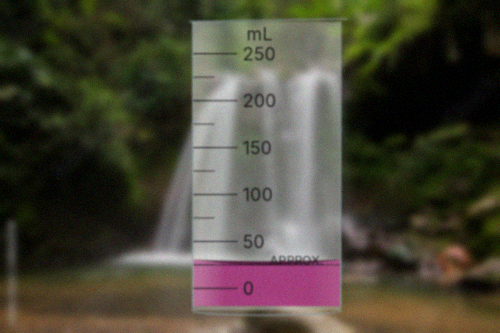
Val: 25 mL
